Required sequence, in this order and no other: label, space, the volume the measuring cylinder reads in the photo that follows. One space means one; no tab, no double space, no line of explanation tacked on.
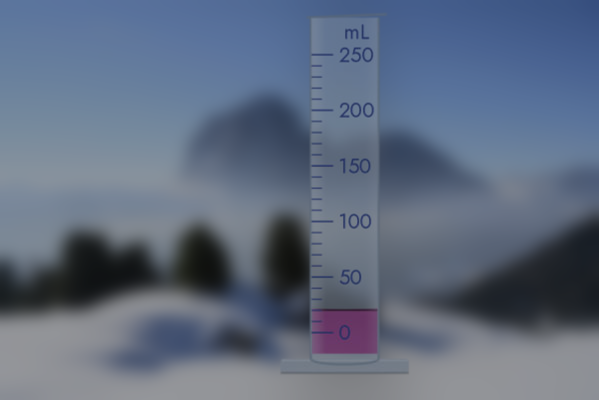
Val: 20 mL
